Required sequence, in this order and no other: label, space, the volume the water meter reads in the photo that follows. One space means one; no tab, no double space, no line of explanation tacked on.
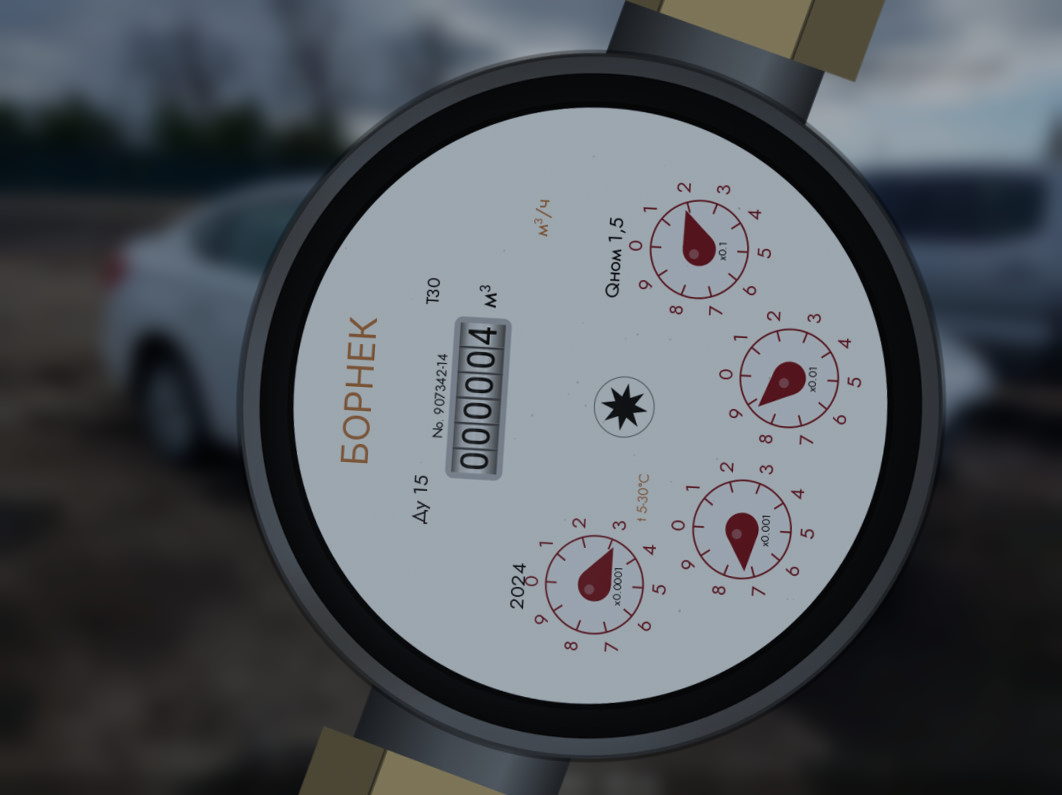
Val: 4.1873 m³
